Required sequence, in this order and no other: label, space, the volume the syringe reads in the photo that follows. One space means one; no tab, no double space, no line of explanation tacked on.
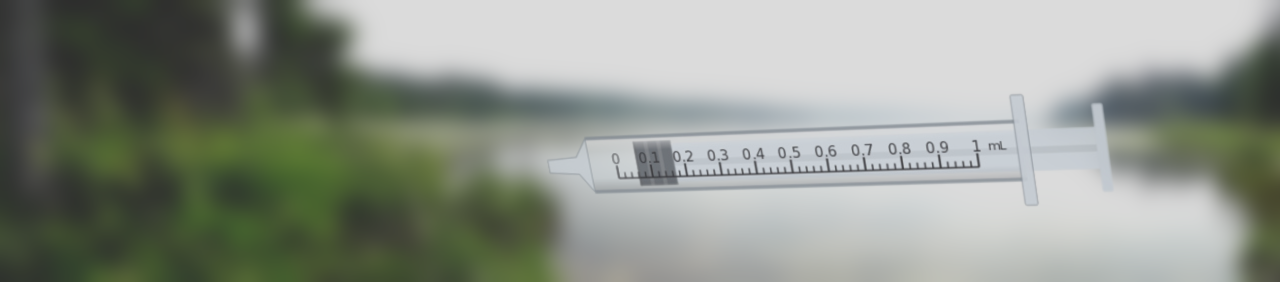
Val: 0.06 mL
